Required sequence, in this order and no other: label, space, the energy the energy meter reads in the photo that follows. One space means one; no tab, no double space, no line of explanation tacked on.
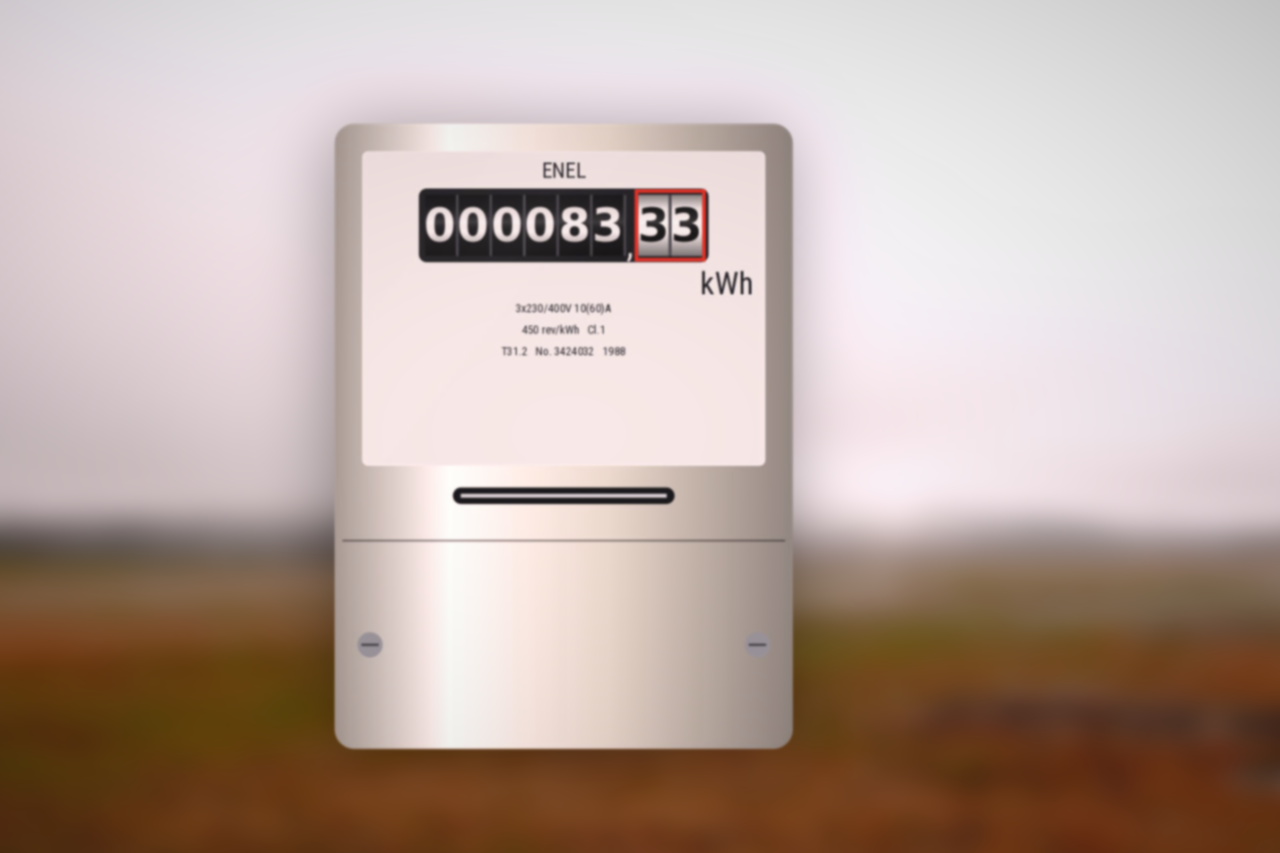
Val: 83.33 kWh
